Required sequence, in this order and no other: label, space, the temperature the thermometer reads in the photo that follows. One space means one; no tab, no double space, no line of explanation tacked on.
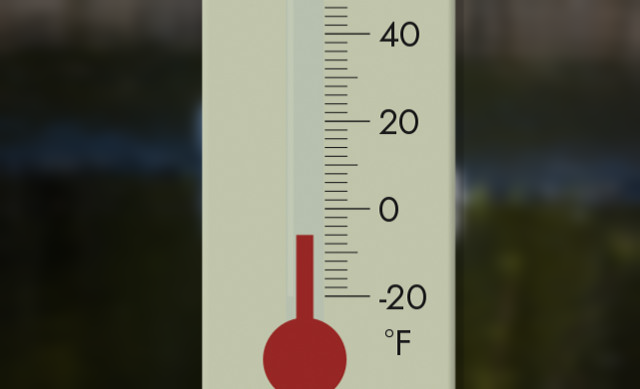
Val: -6 °F
